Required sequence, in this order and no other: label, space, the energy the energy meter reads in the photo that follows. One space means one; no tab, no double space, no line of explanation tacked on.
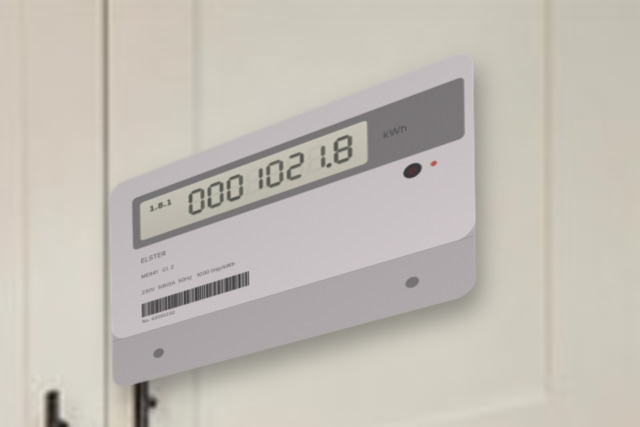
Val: 1021.8 kWh
